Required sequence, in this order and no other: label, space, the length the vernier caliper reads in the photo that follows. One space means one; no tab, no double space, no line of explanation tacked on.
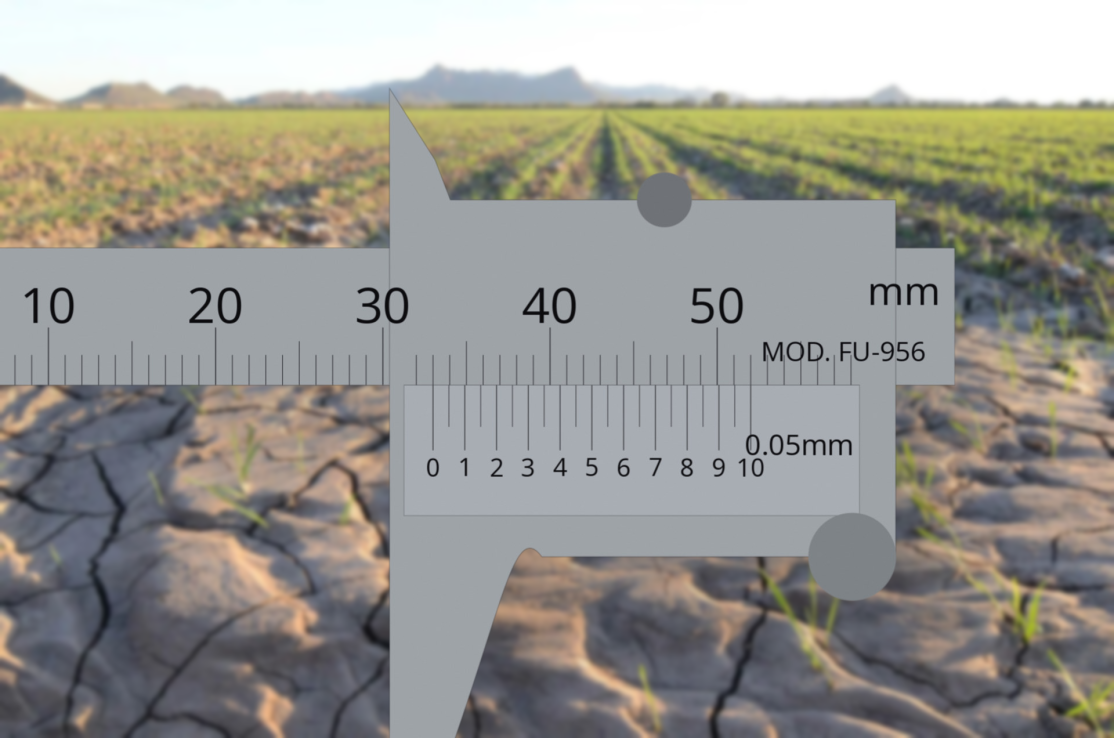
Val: 33.0 mm
